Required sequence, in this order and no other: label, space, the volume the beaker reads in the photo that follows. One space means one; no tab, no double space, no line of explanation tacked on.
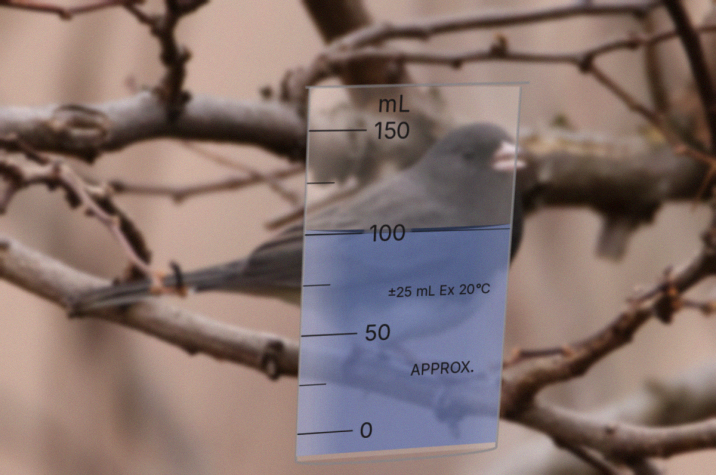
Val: 100 mL
